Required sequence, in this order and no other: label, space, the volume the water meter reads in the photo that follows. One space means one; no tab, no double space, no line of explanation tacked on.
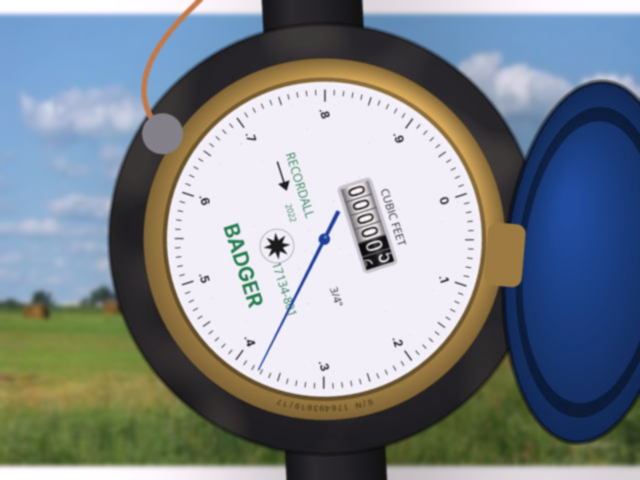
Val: 5.37 ft³
